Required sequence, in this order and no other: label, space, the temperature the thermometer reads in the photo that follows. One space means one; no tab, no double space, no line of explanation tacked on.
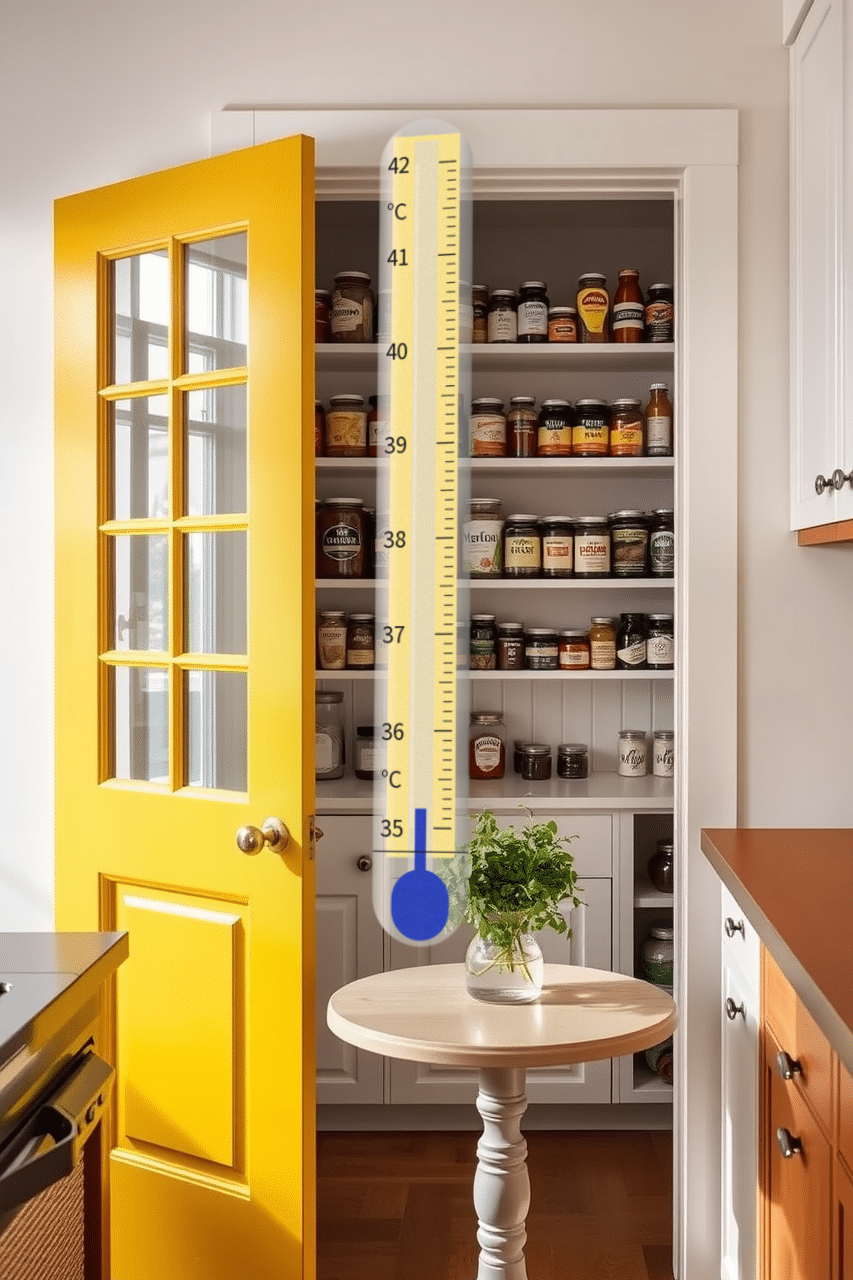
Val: 35.2 °C
